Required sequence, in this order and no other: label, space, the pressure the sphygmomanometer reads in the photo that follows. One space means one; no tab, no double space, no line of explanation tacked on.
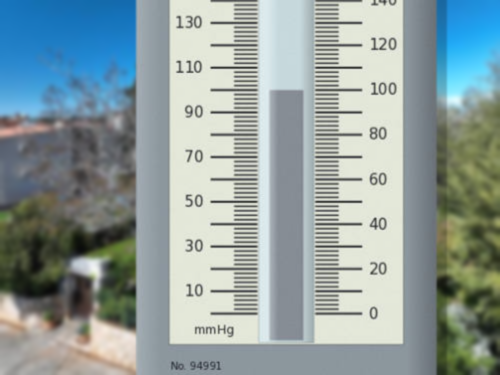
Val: 100 mmHg
